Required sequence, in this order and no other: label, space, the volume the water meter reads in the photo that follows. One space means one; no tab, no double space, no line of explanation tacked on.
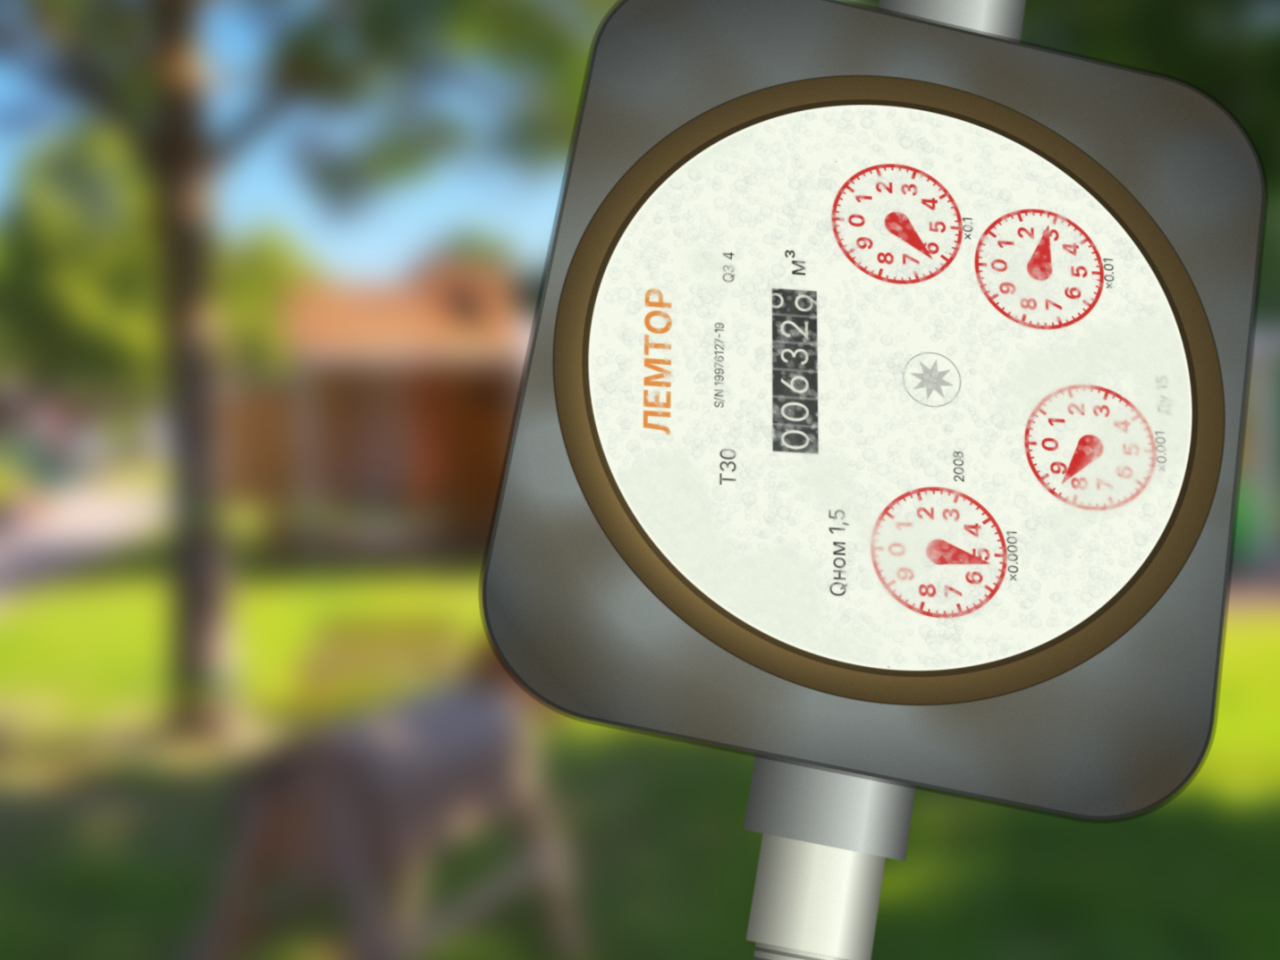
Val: 6328.6285 m³
